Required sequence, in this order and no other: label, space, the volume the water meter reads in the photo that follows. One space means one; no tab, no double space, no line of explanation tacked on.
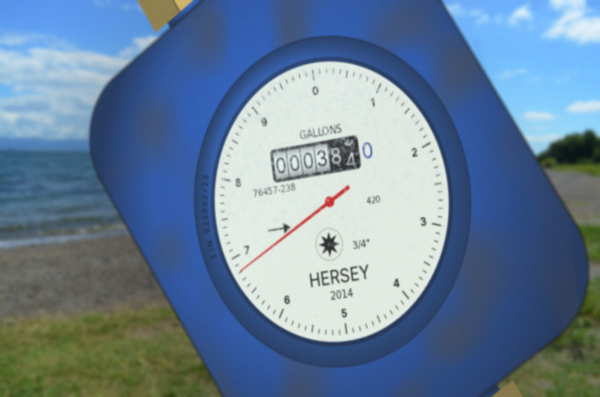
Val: 3836.8 gal
